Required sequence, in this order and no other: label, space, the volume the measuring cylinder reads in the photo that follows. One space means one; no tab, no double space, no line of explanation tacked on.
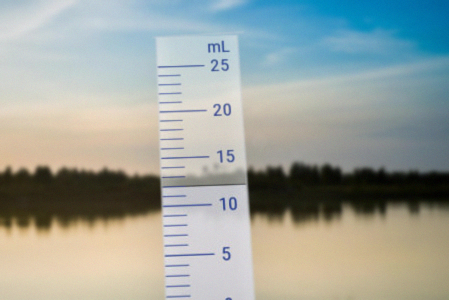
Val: 12 mL
